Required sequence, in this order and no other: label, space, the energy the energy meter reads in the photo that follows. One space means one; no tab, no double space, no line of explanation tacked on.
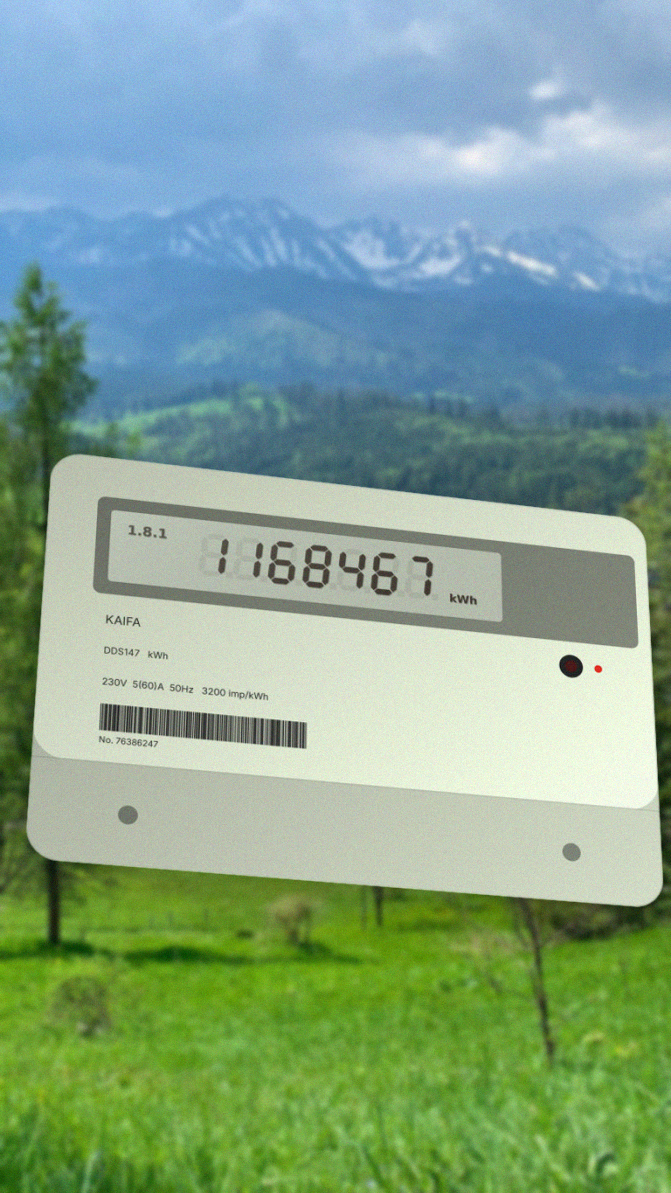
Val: 1168467 kWh
